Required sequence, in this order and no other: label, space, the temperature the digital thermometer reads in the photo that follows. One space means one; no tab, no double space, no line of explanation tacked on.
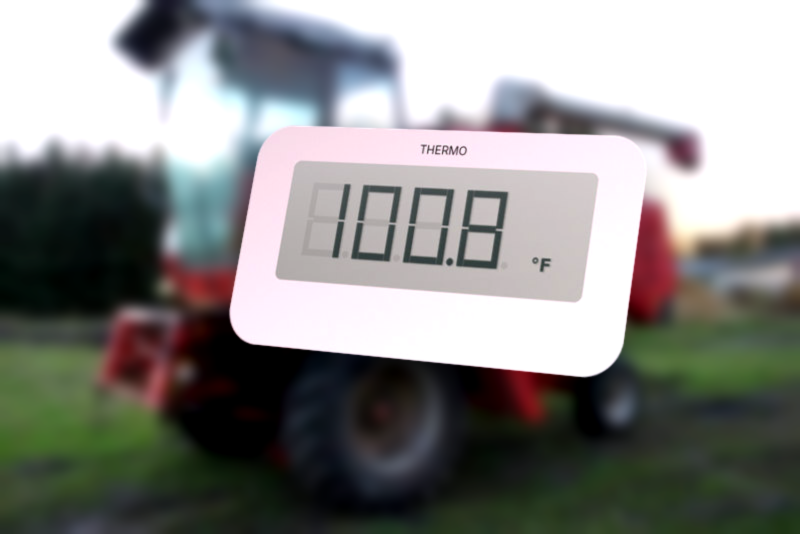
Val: 100.8 °F
